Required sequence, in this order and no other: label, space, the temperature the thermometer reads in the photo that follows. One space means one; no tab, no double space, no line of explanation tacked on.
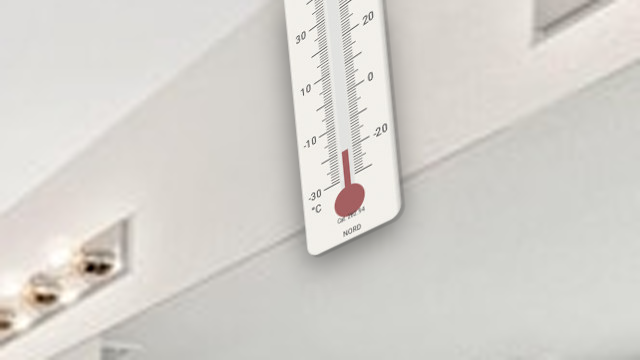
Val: -20 °C
